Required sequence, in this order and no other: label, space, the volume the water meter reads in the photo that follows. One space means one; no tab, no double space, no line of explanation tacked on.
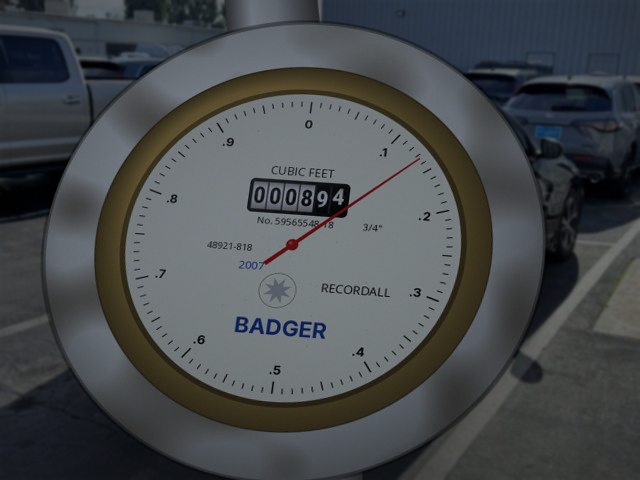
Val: 894.13 ft³
